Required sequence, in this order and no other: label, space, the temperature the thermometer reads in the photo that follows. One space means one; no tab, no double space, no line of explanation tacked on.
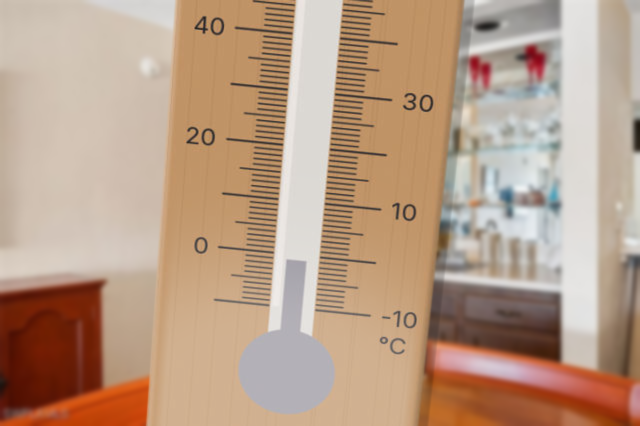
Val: -1 °C
